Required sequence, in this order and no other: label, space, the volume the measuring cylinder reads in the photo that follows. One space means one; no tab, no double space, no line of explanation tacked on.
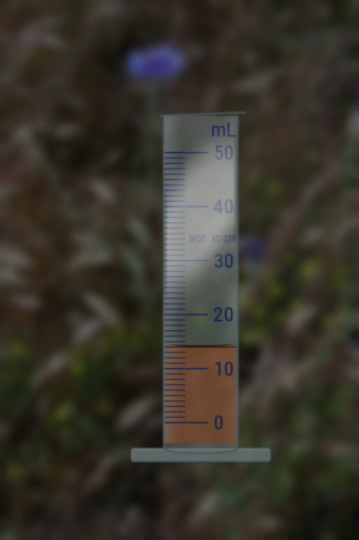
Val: 14 mL
